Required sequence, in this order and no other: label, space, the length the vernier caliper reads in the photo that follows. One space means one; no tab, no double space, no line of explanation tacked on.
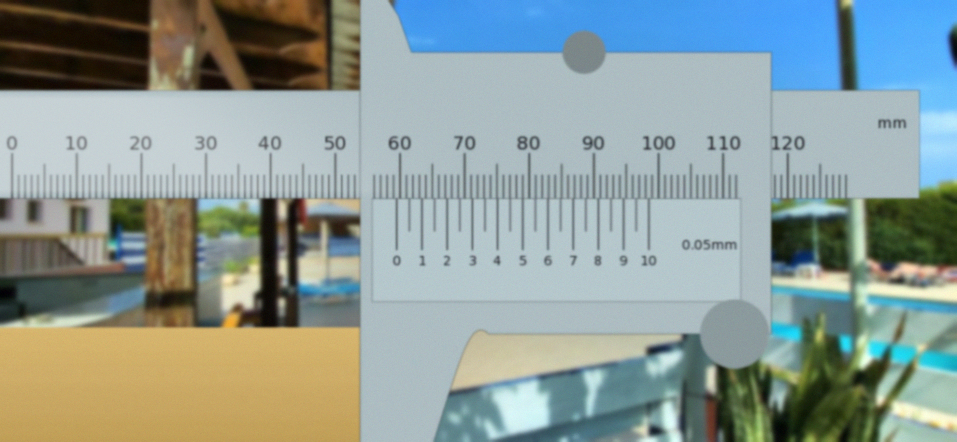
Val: 59.5 mm
